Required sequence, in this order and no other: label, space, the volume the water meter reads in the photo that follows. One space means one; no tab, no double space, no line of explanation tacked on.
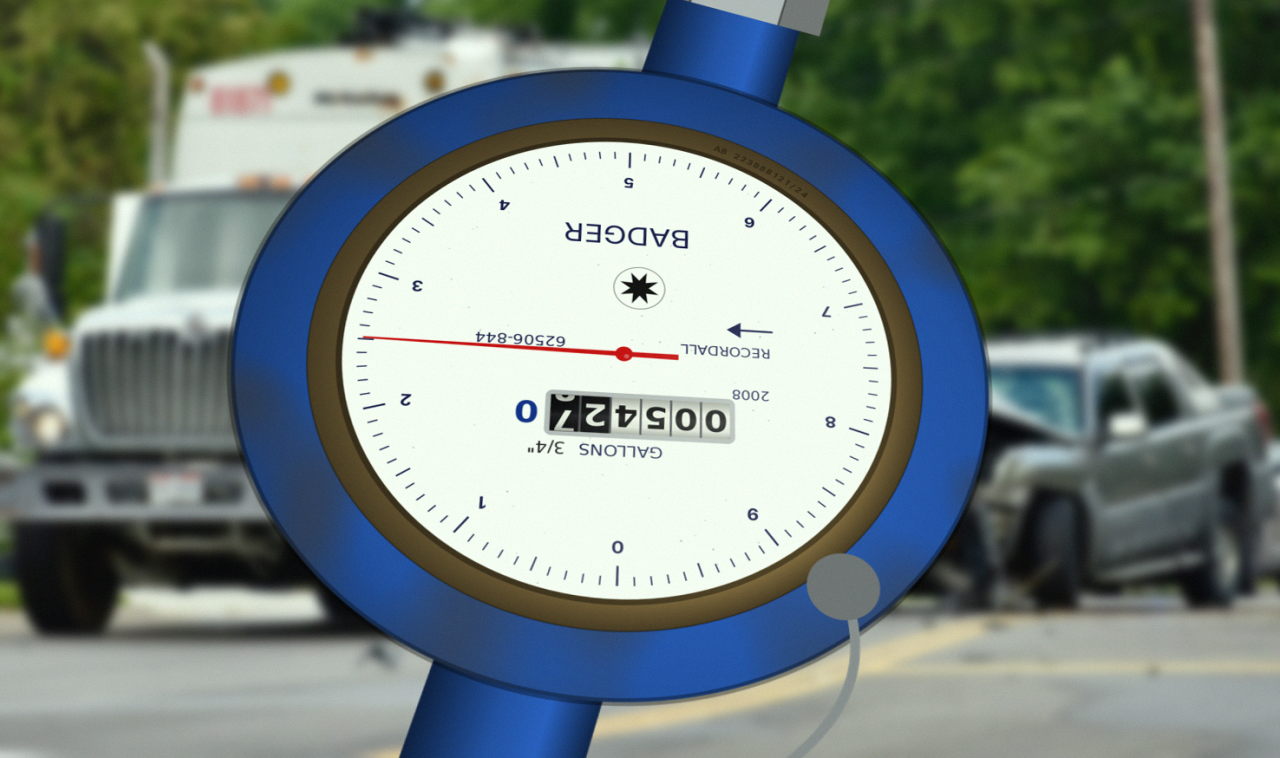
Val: 54272.5 gal
